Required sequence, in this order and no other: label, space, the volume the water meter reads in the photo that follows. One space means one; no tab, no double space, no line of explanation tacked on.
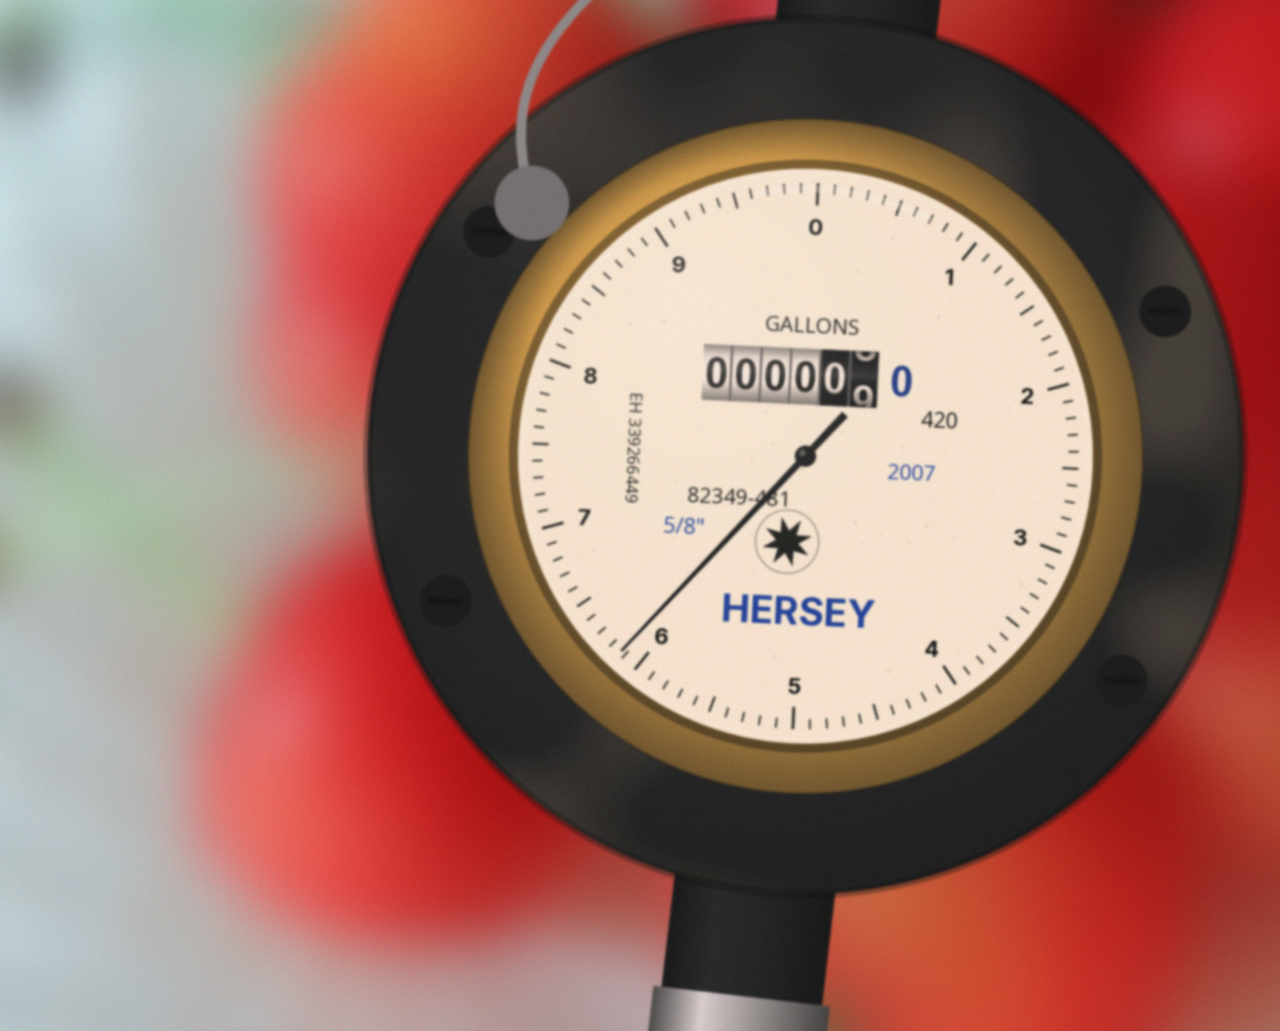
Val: 86.1 gal
